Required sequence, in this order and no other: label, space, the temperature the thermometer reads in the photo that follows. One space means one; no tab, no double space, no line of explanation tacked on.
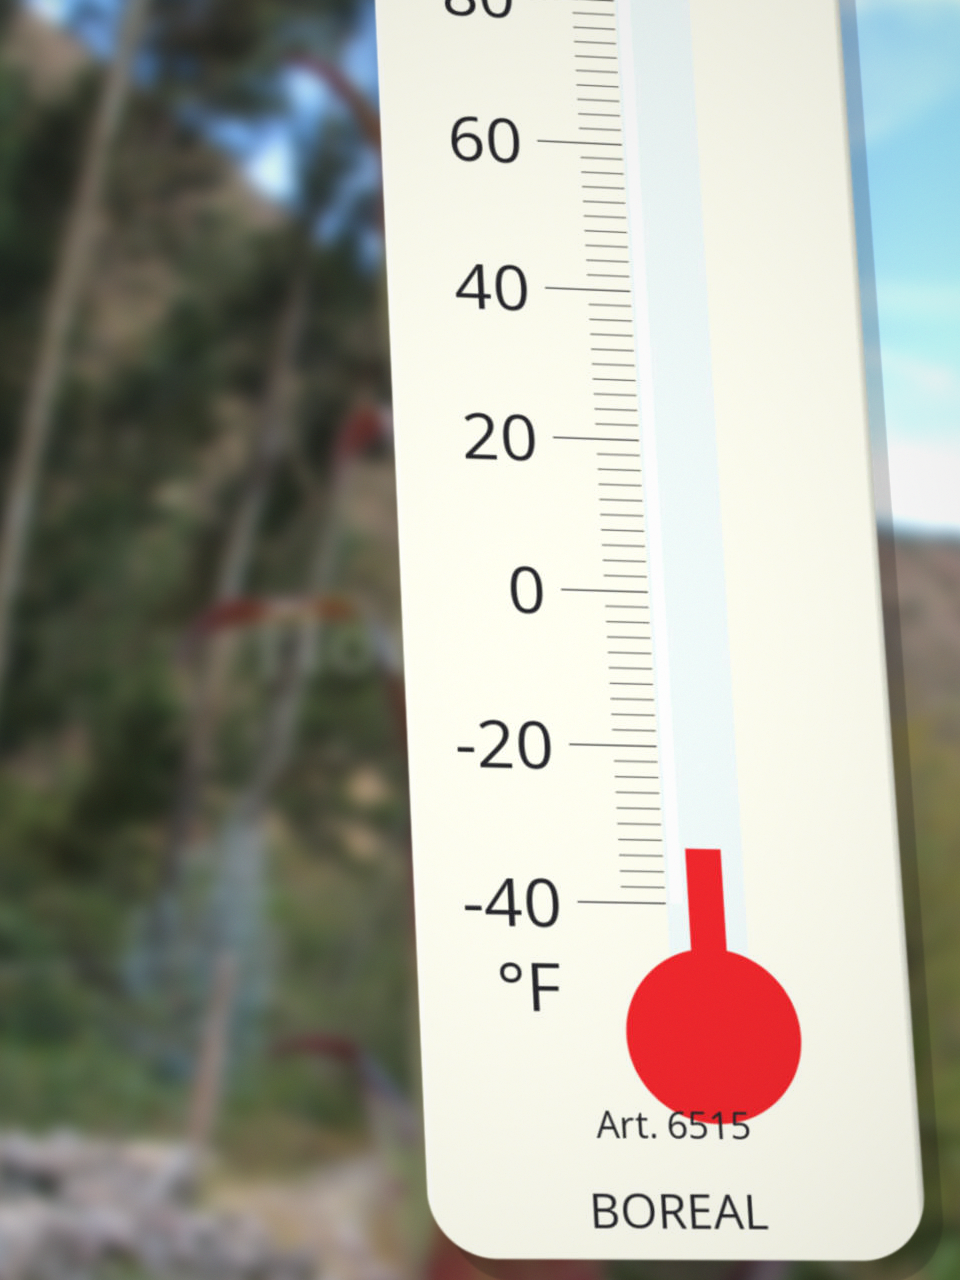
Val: -33 °F
